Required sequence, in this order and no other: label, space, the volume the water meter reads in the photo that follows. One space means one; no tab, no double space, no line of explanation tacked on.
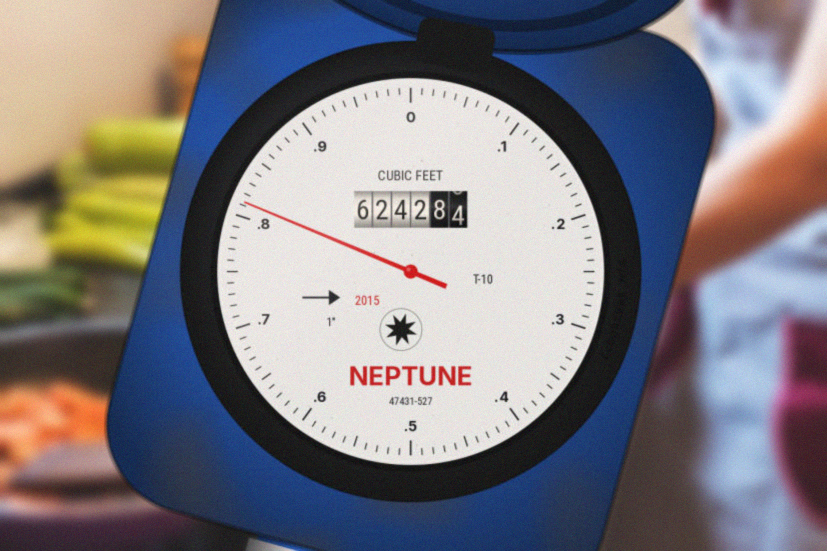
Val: 624283.81 ft³
